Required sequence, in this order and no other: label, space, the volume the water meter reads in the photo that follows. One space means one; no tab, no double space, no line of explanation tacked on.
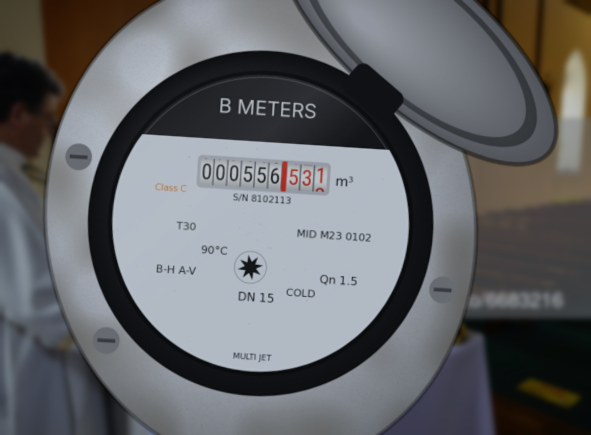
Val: 556.531 m³
